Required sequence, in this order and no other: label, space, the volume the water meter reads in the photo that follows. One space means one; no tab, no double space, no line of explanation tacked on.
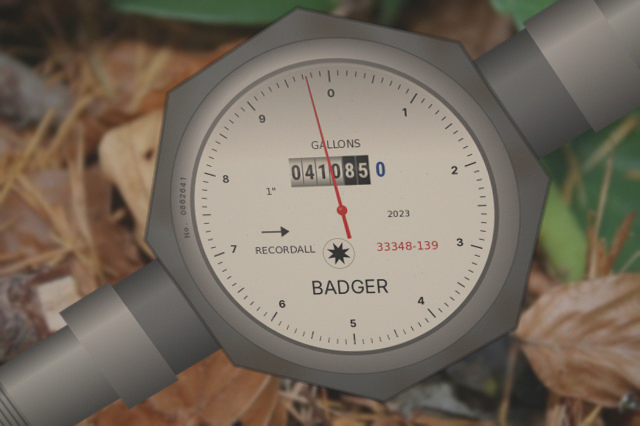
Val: 410849.7 gal
